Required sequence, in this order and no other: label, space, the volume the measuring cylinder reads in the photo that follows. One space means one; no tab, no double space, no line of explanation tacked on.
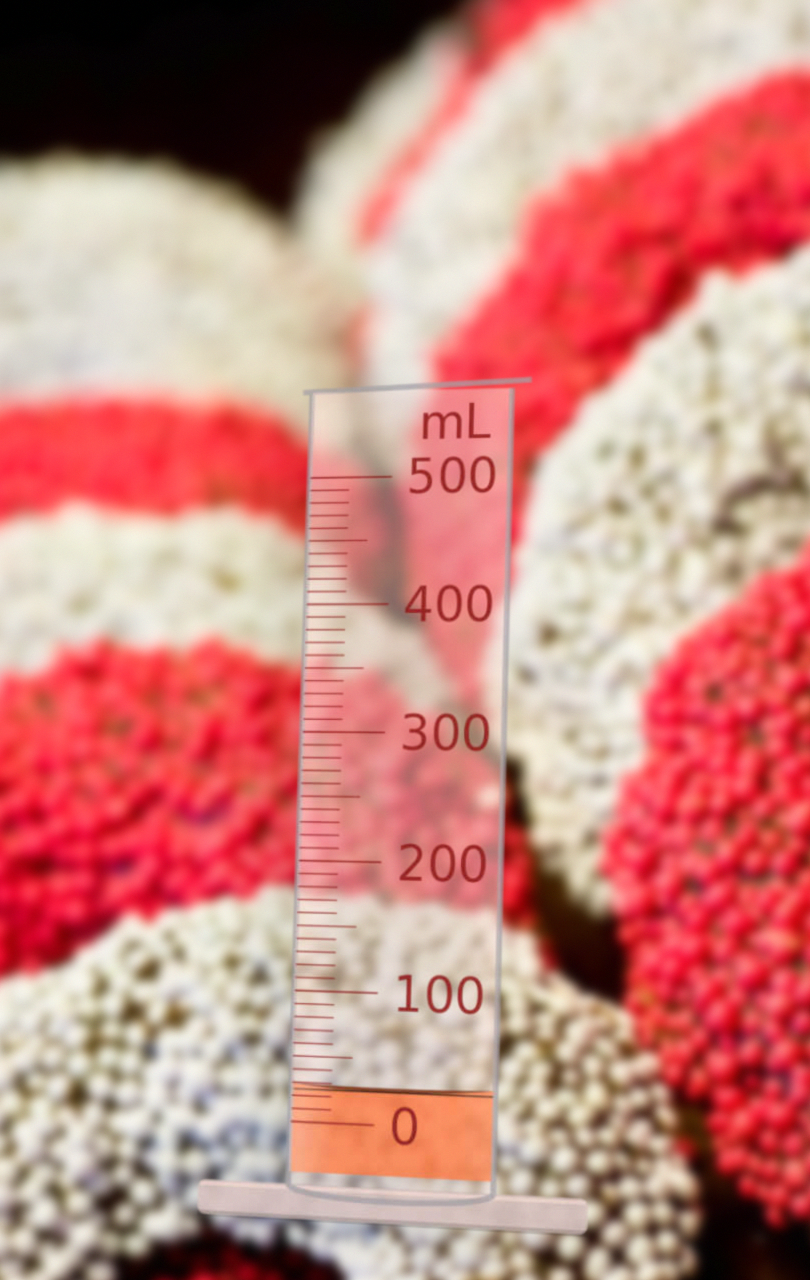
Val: 25 mL
